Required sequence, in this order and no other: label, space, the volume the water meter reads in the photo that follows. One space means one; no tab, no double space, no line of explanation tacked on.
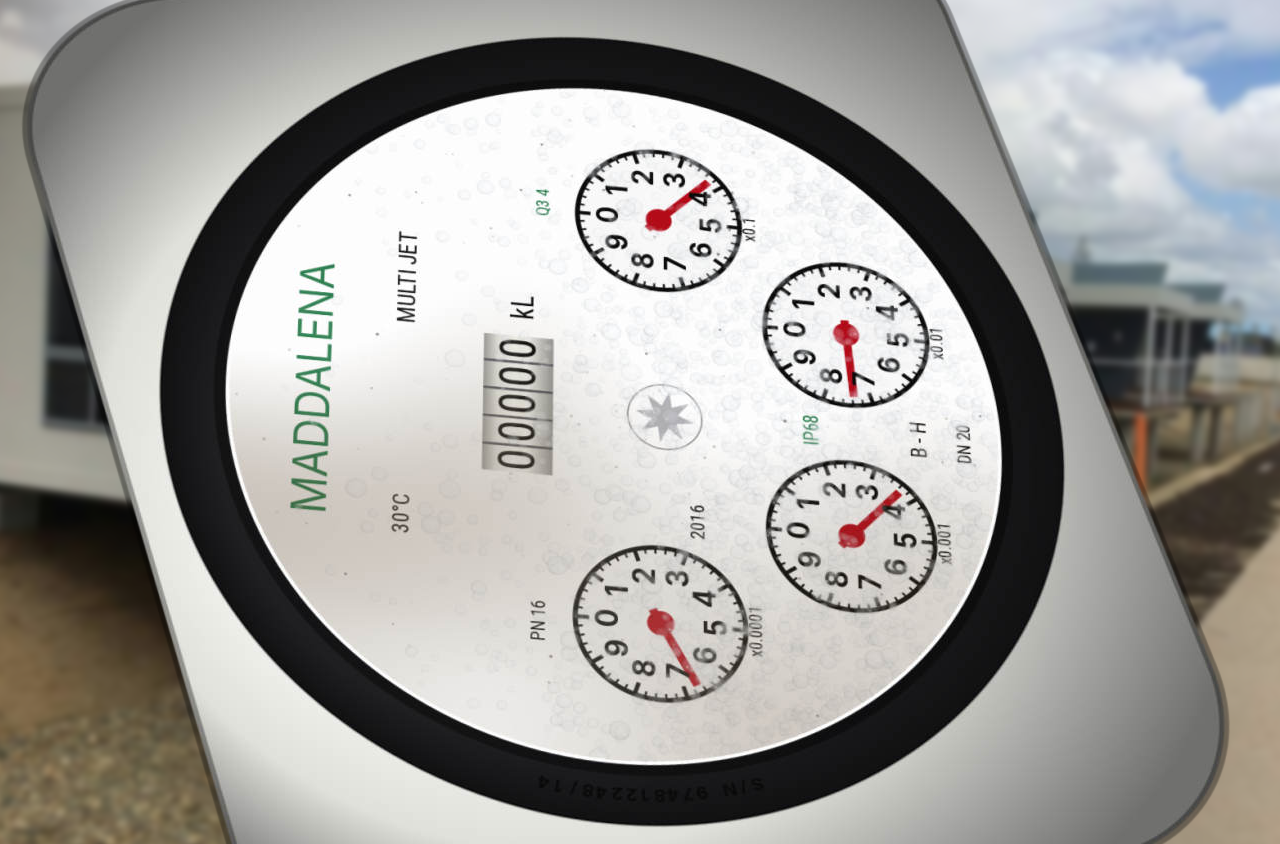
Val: 0.3736 kL
